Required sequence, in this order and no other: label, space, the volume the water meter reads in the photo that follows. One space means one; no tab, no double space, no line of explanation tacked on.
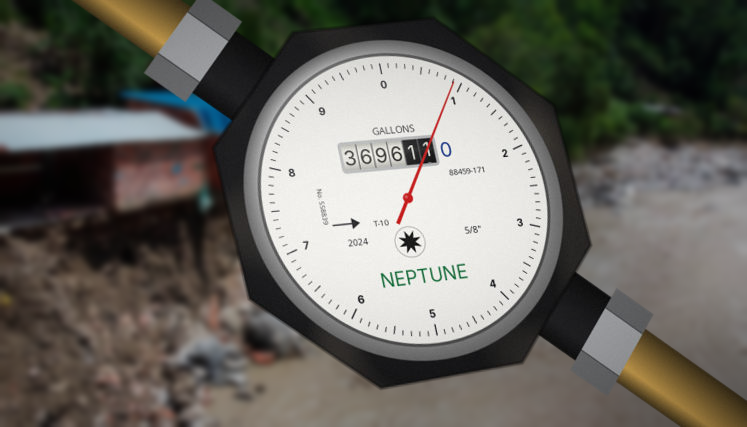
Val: 3696110.9 gal
